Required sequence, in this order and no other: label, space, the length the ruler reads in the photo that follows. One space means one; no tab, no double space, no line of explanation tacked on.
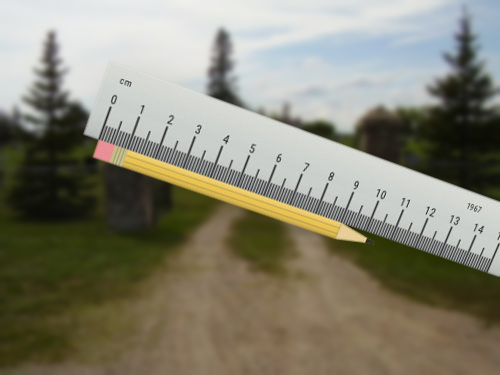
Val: 10.5 cm
